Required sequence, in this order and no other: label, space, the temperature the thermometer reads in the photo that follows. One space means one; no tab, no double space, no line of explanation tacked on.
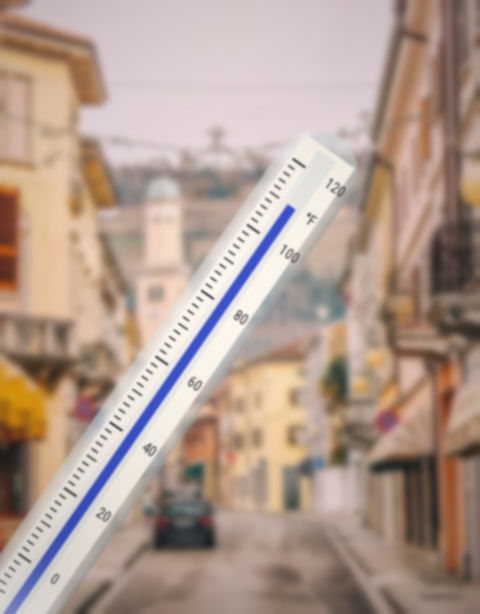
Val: 110 °F
